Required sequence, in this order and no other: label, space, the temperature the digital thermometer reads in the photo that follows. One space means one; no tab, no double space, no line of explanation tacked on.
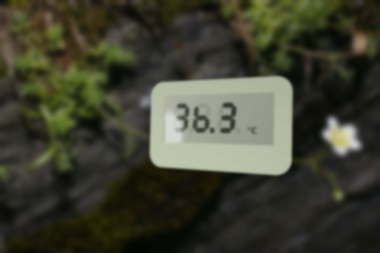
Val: 36.3 °C
